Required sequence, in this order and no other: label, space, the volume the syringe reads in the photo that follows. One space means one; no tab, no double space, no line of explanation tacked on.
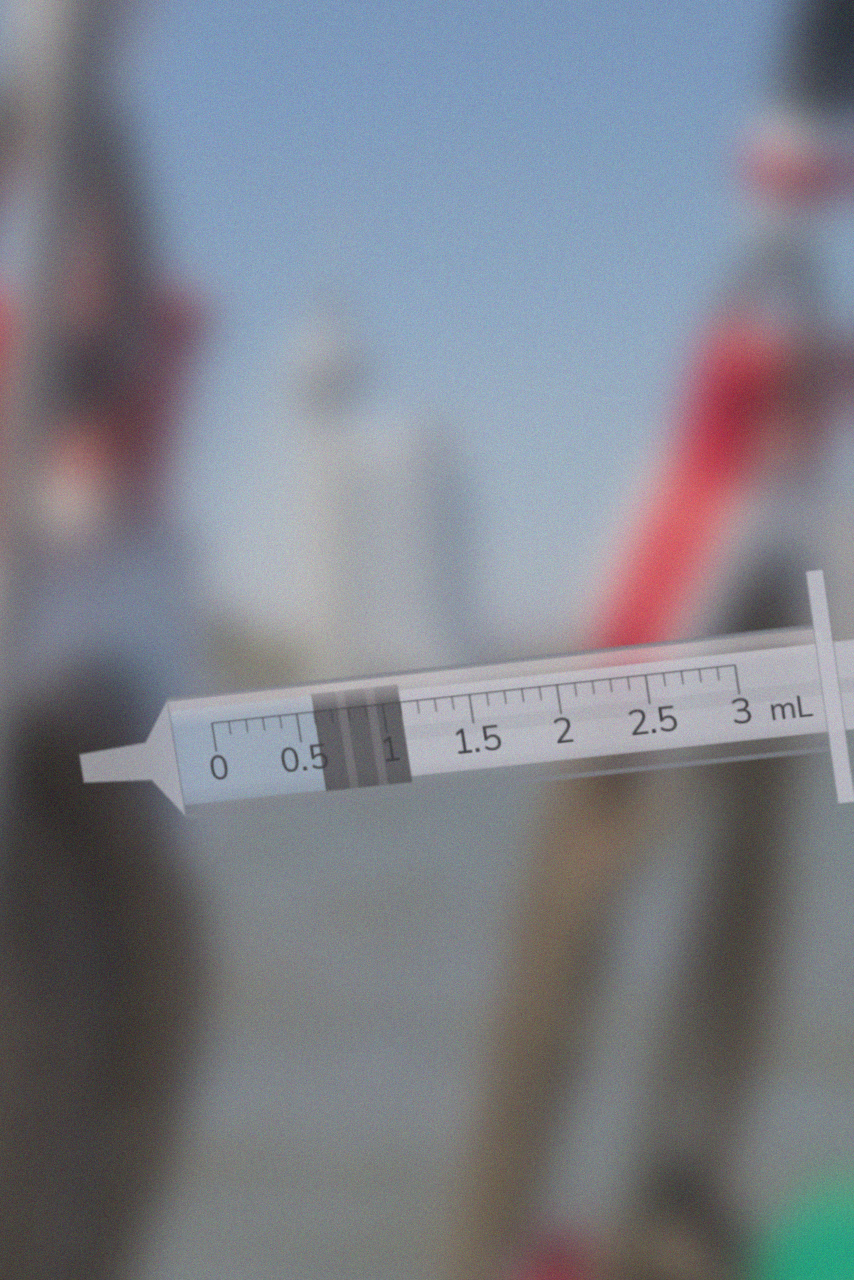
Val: 0.6 mL
